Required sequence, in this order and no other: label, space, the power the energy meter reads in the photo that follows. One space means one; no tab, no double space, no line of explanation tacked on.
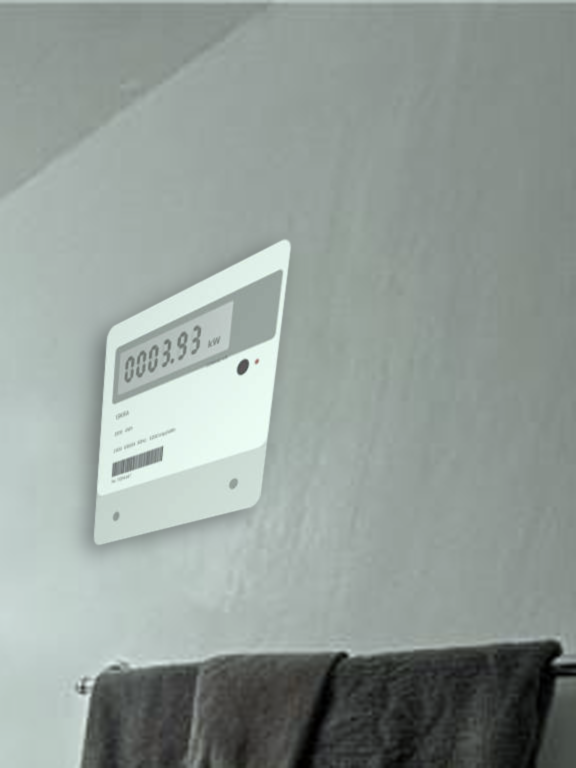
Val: 3.93 kW
